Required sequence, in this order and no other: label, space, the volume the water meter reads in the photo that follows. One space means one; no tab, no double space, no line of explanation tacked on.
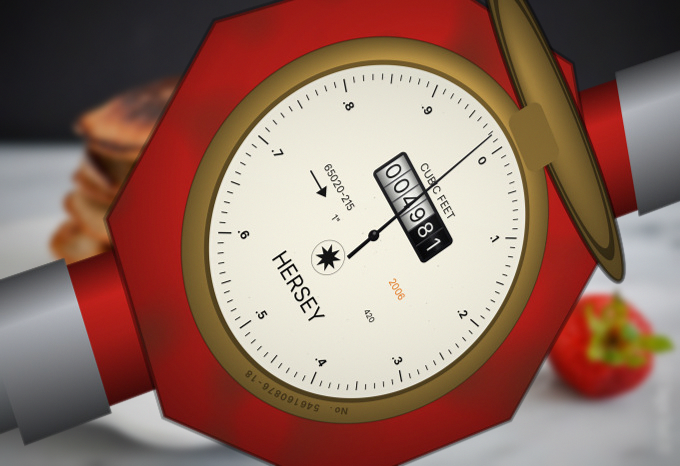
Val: 4980.98 ft³
